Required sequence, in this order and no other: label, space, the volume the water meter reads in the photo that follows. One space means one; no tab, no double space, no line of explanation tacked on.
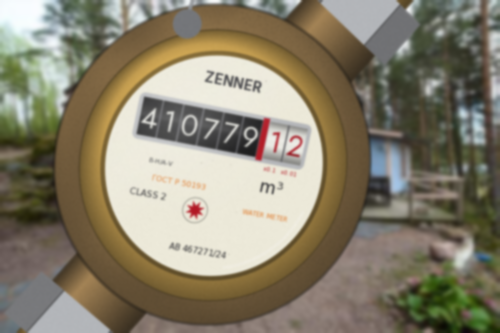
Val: 410779.12 m³
